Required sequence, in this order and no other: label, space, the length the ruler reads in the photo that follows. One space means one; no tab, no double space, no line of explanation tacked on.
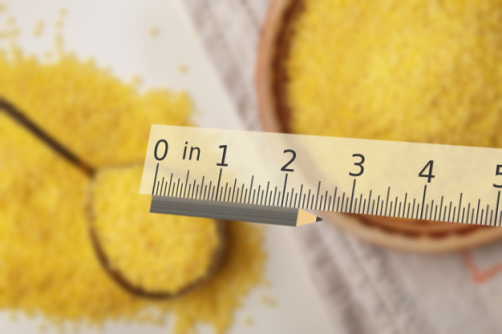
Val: 2.625 in
